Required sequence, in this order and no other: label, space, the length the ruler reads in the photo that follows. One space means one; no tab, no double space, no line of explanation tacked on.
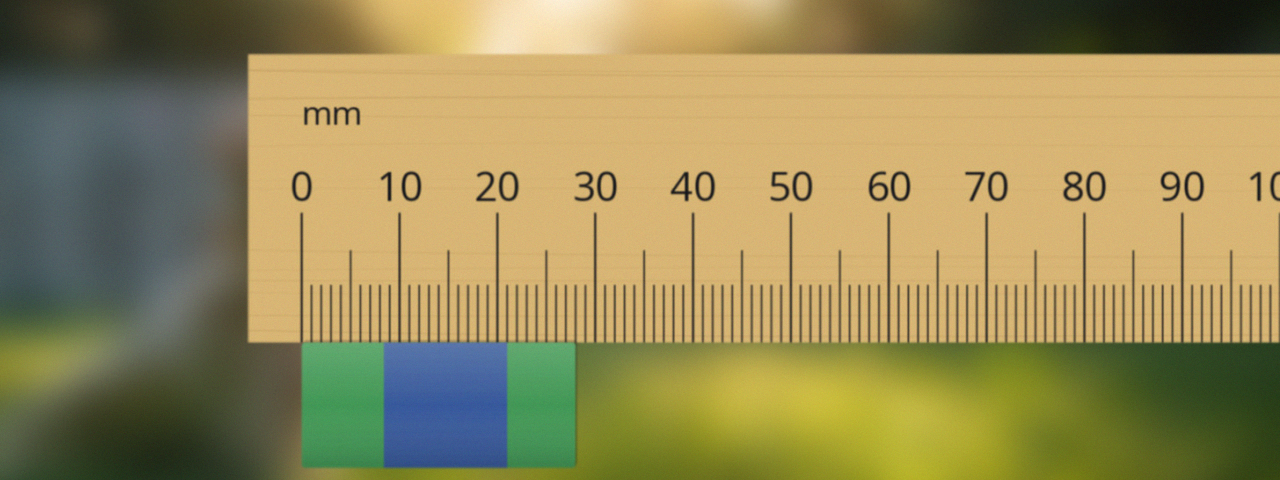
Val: 28 mm
